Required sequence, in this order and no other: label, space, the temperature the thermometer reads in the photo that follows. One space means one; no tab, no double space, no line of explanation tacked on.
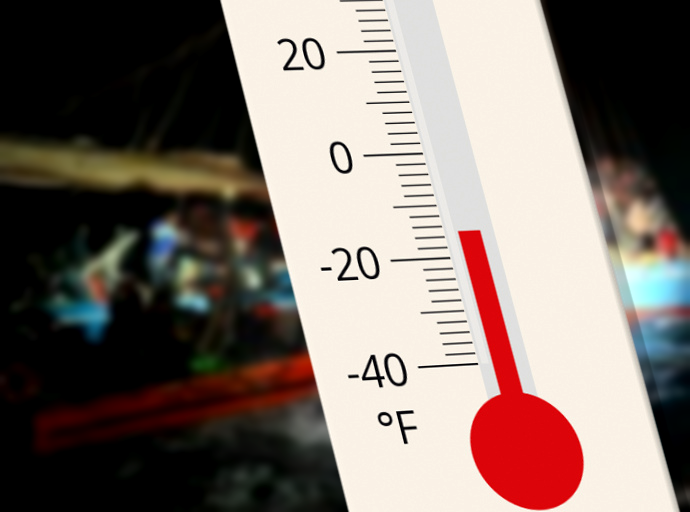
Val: -15 °F
